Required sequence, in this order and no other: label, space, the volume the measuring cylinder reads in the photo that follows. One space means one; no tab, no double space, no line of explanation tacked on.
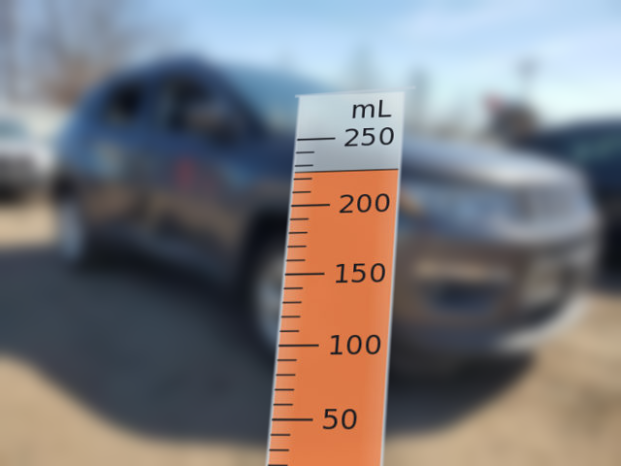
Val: 225 mL
